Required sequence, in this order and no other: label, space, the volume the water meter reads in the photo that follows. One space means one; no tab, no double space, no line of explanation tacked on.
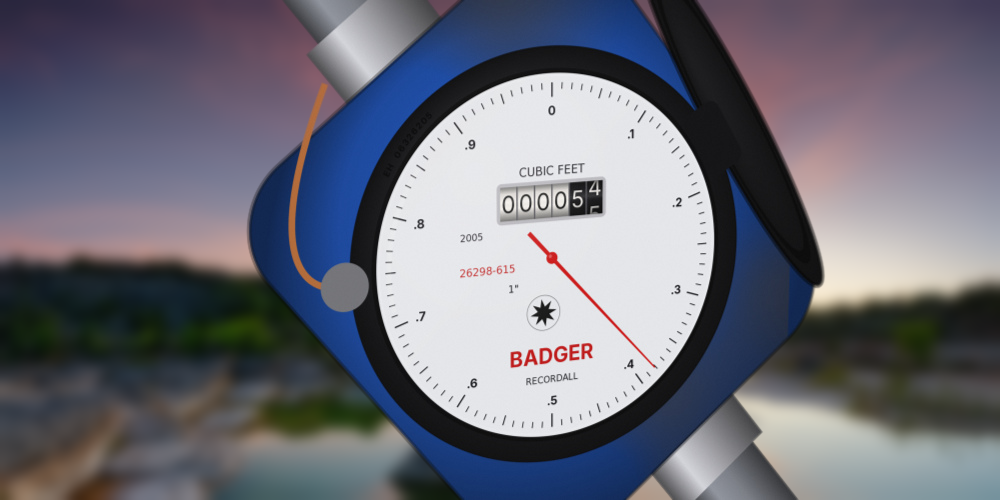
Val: 54.38 ft³
